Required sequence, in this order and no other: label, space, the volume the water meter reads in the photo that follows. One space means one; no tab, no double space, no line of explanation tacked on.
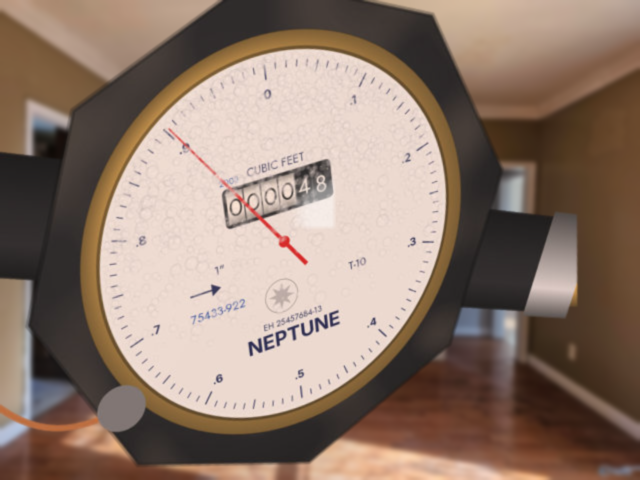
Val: 47.90 ft³
